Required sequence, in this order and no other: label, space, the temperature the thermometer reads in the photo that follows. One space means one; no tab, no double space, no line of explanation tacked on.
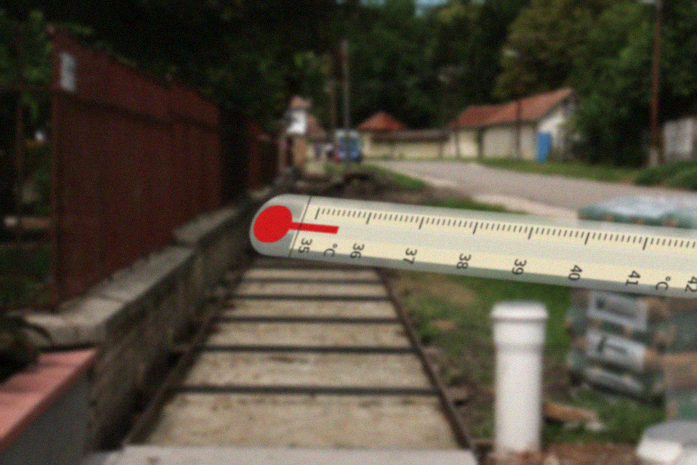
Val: 35.5 °C
